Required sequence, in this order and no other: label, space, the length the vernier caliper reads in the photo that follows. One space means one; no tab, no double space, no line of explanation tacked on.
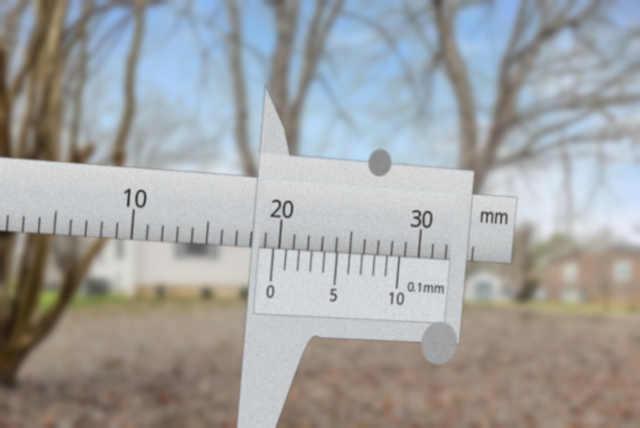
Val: 19.6 mm
